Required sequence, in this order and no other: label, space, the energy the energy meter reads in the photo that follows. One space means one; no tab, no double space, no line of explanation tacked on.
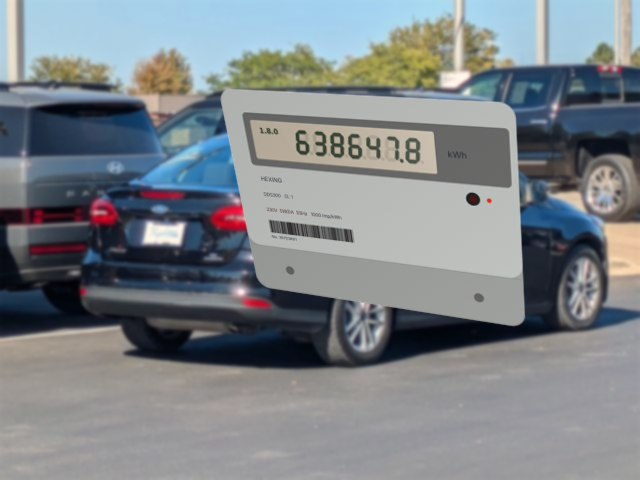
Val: 638647.8 kWh
